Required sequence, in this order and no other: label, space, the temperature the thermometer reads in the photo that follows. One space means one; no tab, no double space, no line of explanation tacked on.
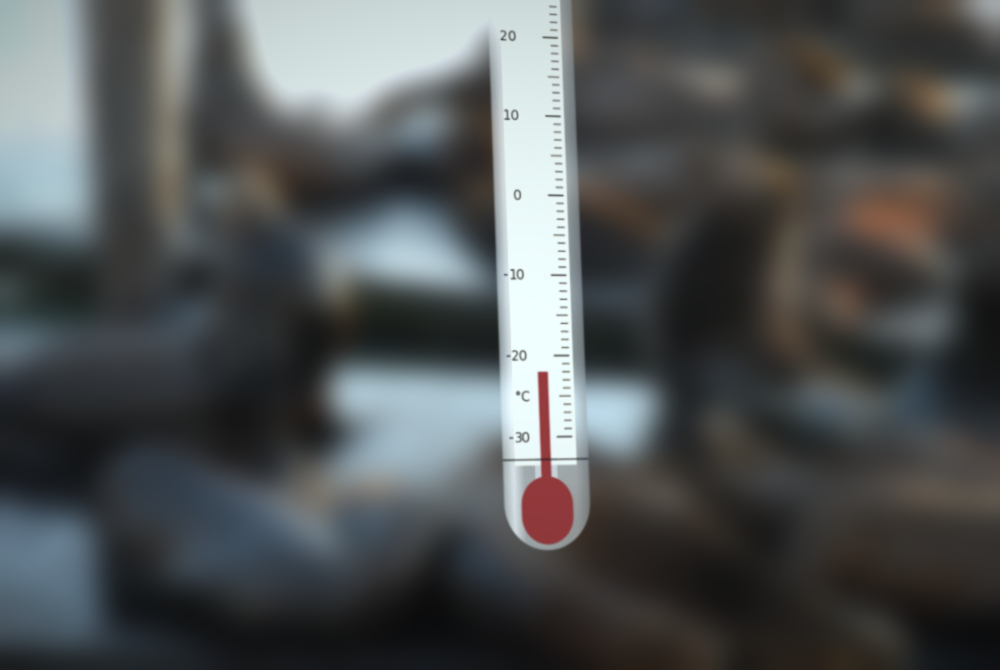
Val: -22 °C
